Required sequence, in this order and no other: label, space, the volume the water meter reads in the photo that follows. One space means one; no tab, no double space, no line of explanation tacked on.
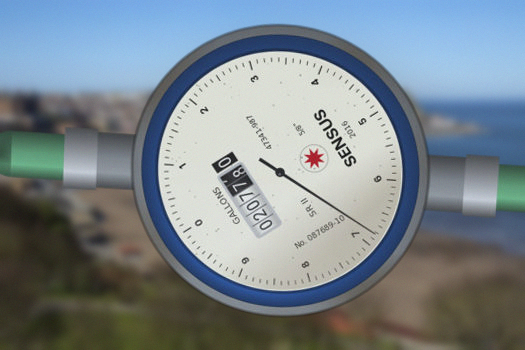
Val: 207776.8 gal
